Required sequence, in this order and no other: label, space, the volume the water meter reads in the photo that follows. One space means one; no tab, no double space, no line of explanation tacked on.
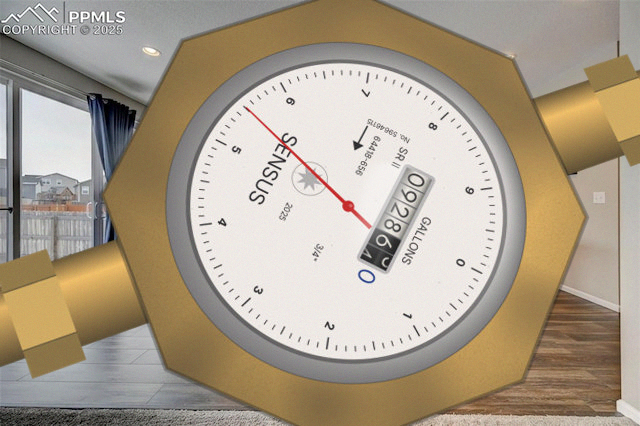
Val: 928635.5 gal
